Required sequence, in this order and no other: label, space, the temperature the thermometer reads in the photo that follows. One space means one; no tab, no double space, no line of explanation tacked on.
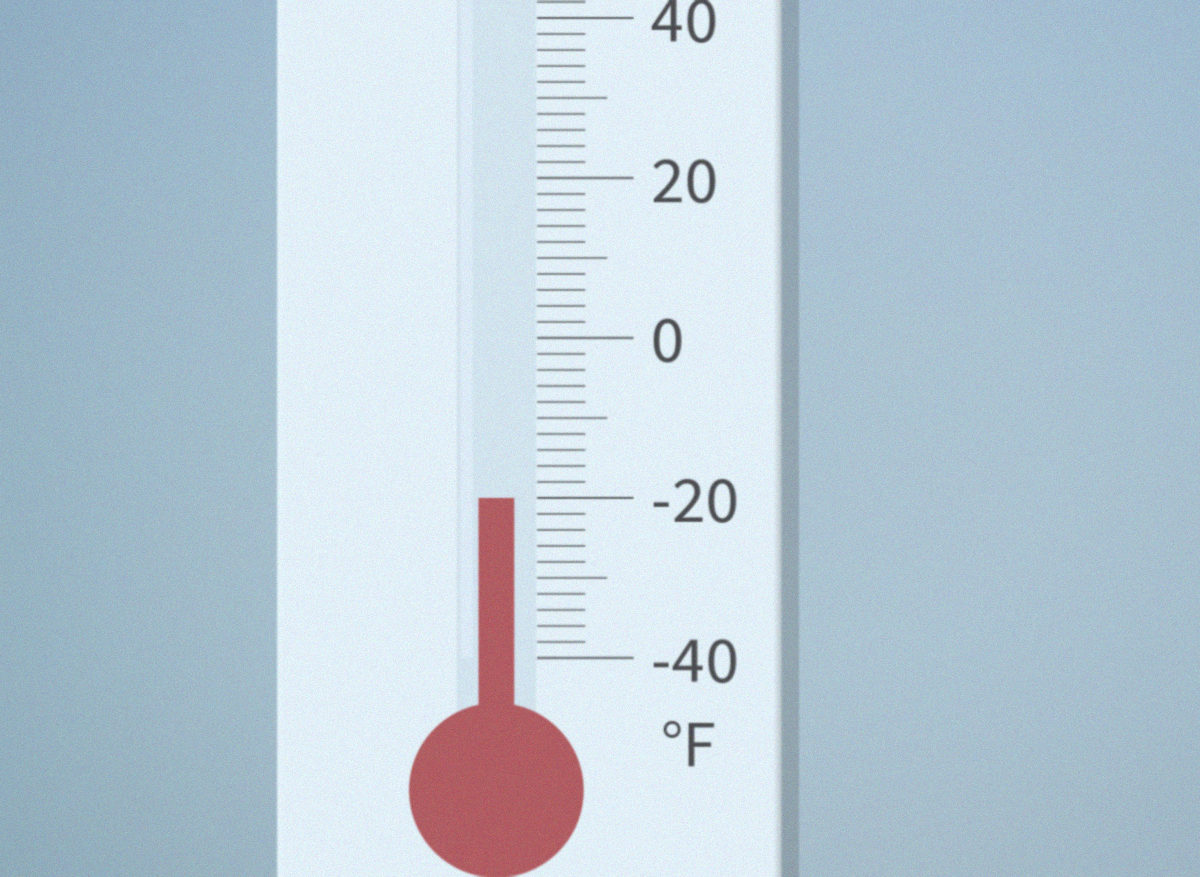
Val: -20 °F
